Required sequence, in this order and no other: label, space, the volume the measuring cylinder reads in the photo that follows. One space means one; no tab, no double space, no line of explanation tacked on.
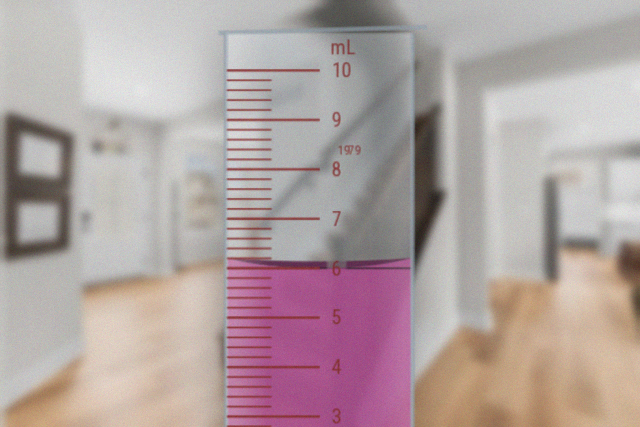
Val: 6 mL
